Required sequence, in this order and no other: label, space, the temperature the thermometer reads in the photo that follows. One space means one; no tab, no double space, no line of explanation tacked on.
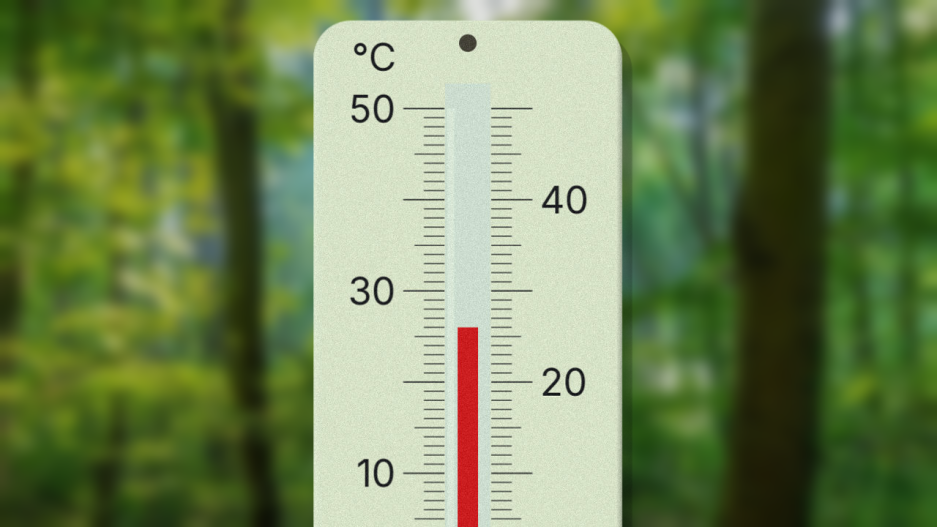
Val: 26 °C
